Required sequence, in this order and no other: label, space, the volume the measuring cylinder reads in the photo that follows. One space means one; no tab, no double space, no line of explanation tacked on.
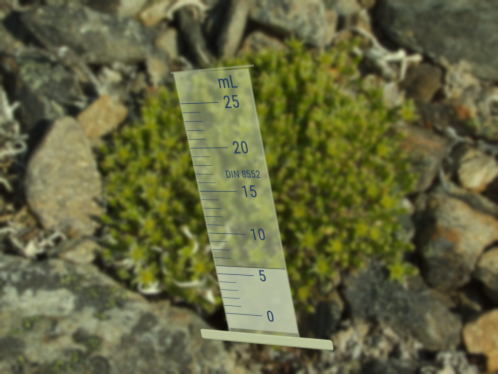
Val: 6 mL
